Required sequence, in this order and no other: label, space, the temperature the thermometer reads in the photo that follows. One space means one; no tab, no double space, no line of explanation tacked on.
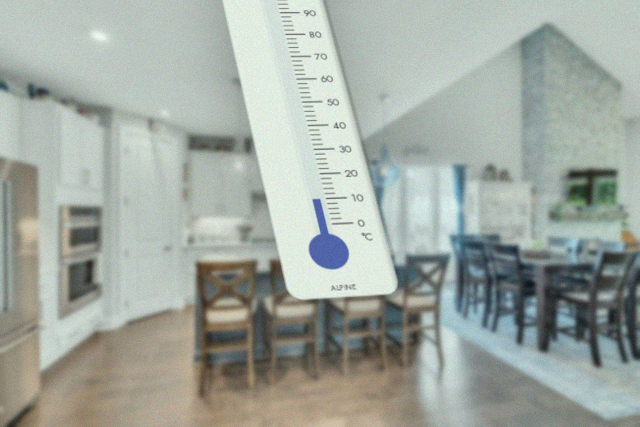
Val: 10 °C
